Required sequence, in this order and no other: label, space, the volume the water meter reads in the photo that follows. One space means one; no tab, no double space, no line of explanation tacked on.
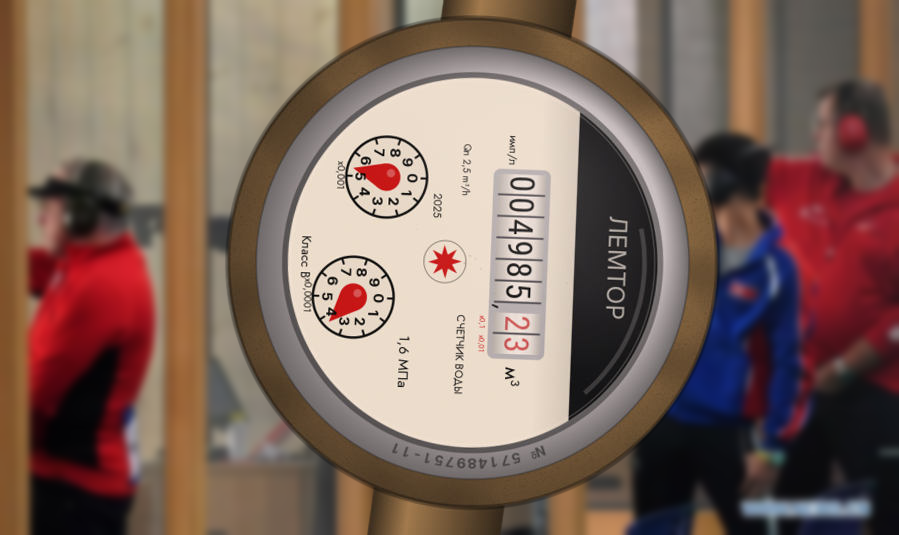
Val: 4985.2353 m³
